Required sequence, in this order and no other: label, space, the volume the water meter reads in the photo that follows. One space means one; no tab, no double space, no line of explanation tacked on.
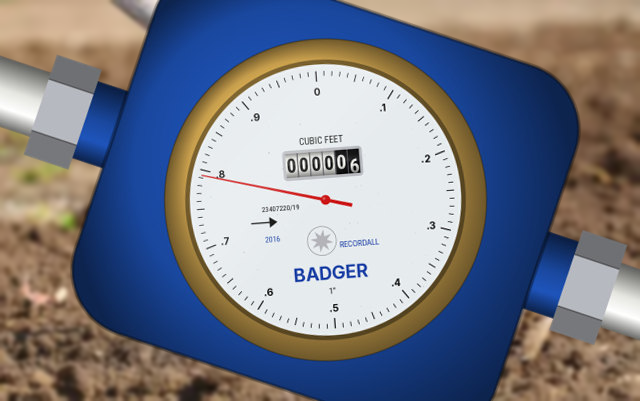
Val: 5.79 ft³
